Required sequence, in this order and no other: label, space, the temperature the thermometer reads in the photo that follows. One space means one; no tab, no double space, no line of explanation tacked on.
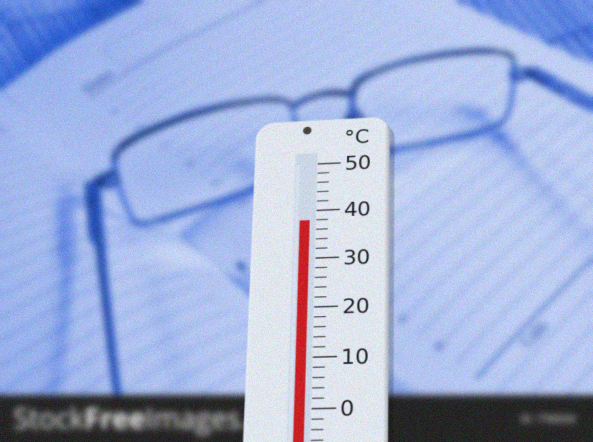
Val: 38 °C
